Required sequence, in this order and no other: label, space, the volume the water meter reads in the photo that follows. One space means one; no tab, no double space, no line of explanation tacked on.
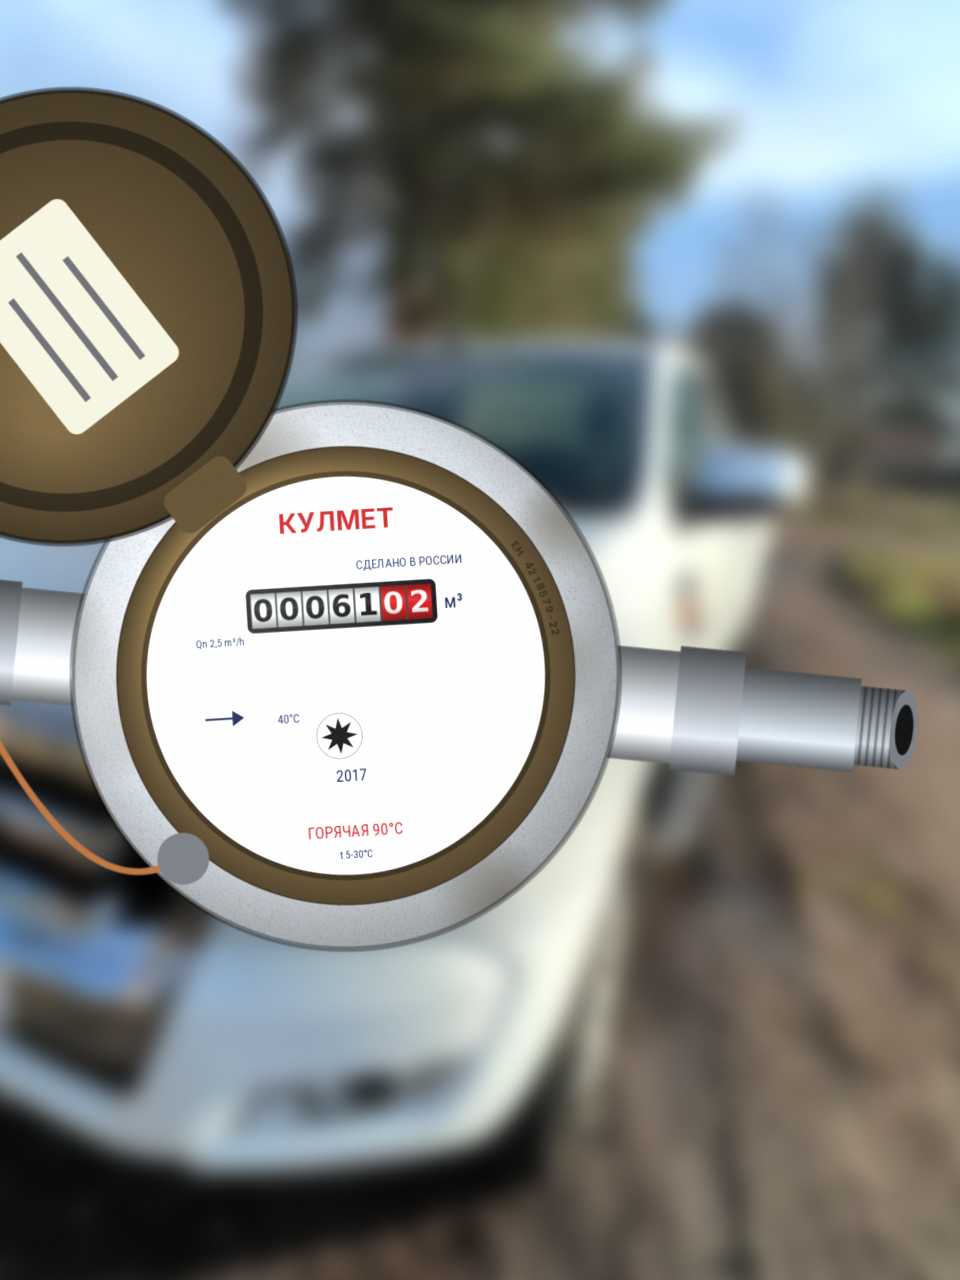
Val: 61.02 m³
